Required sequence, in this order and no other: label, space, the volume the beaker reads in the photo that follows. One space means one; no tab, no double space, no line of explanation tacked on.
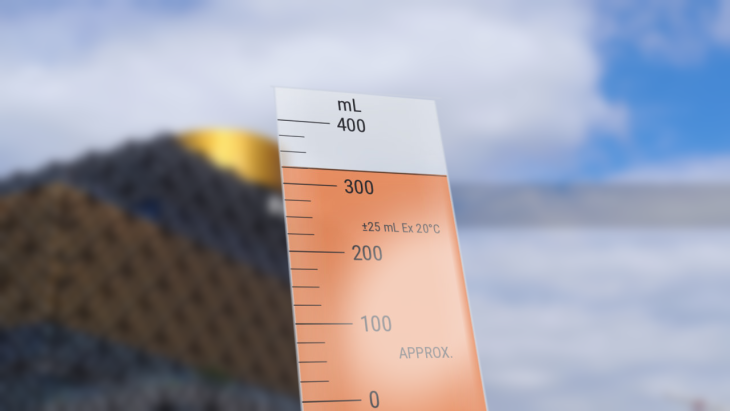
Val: 325 mL
